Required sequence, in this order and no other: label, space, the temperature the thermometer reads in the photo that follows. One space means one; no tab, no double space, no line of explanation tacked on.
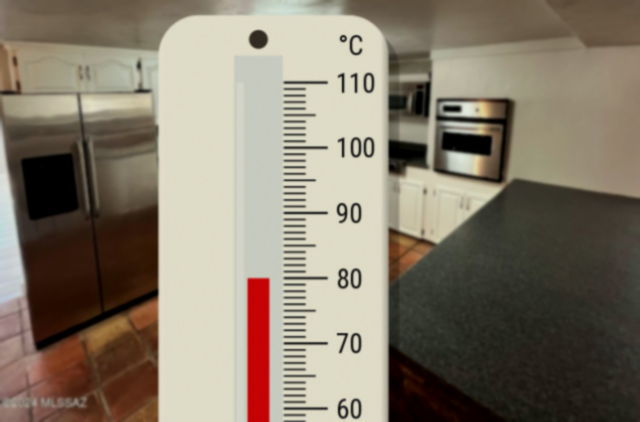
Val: 80 °C
